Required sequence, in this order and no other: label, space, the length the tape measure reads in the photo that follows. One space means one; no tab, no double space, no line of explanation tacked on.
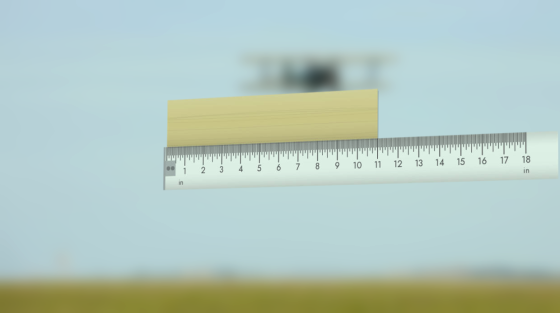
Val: 11 in
